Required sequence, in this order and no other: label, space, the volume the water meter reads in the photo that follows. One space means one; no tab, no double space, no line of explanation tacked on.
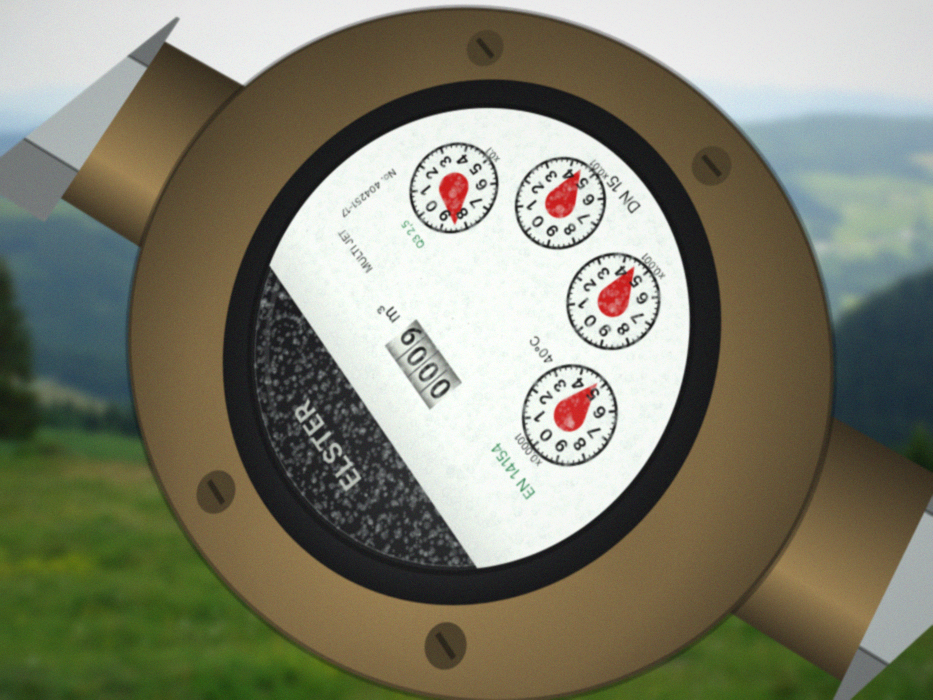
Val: 8.8444 m³
